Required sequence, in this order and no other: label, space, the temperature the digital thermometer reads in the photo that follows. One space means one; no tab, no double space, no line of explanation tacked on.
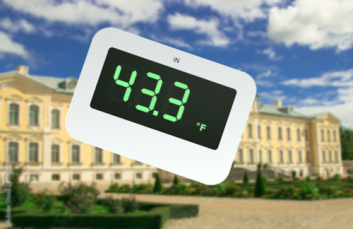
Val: 43.3 °F
